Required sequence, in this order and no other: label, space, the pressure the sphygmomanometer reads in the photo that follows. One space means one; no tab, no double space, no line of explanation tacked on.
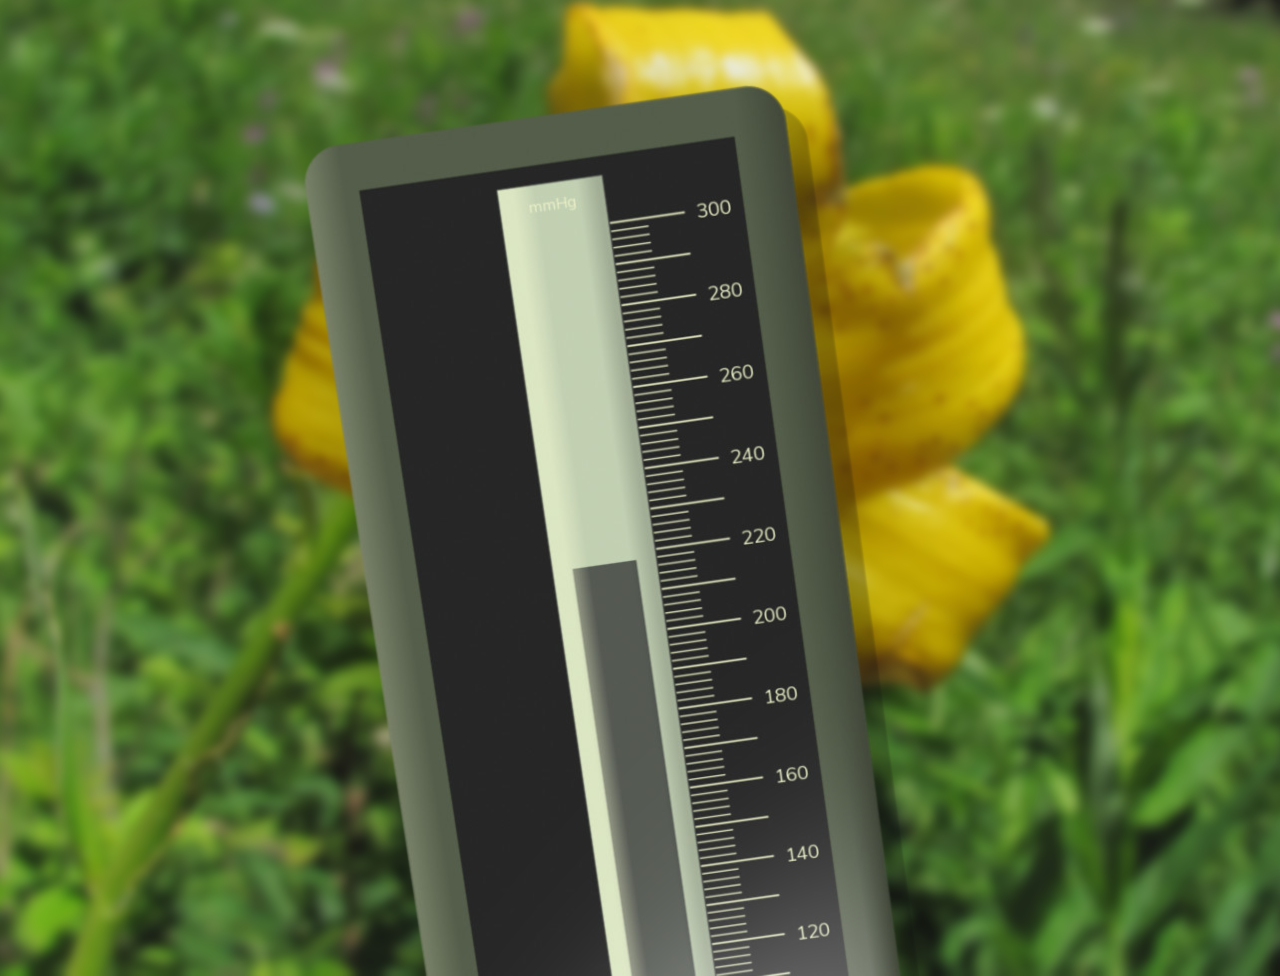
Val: 218 mmHg
